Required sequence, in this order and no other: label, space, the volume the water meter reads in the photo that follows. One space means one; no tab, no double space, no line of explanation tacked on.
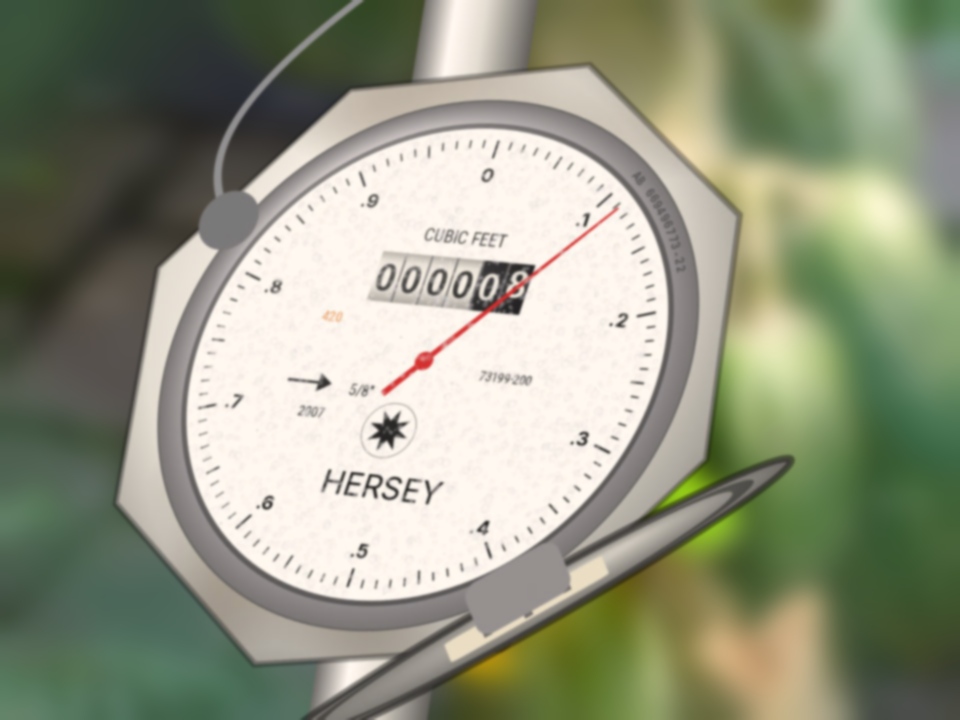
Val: 8.11 ft³
